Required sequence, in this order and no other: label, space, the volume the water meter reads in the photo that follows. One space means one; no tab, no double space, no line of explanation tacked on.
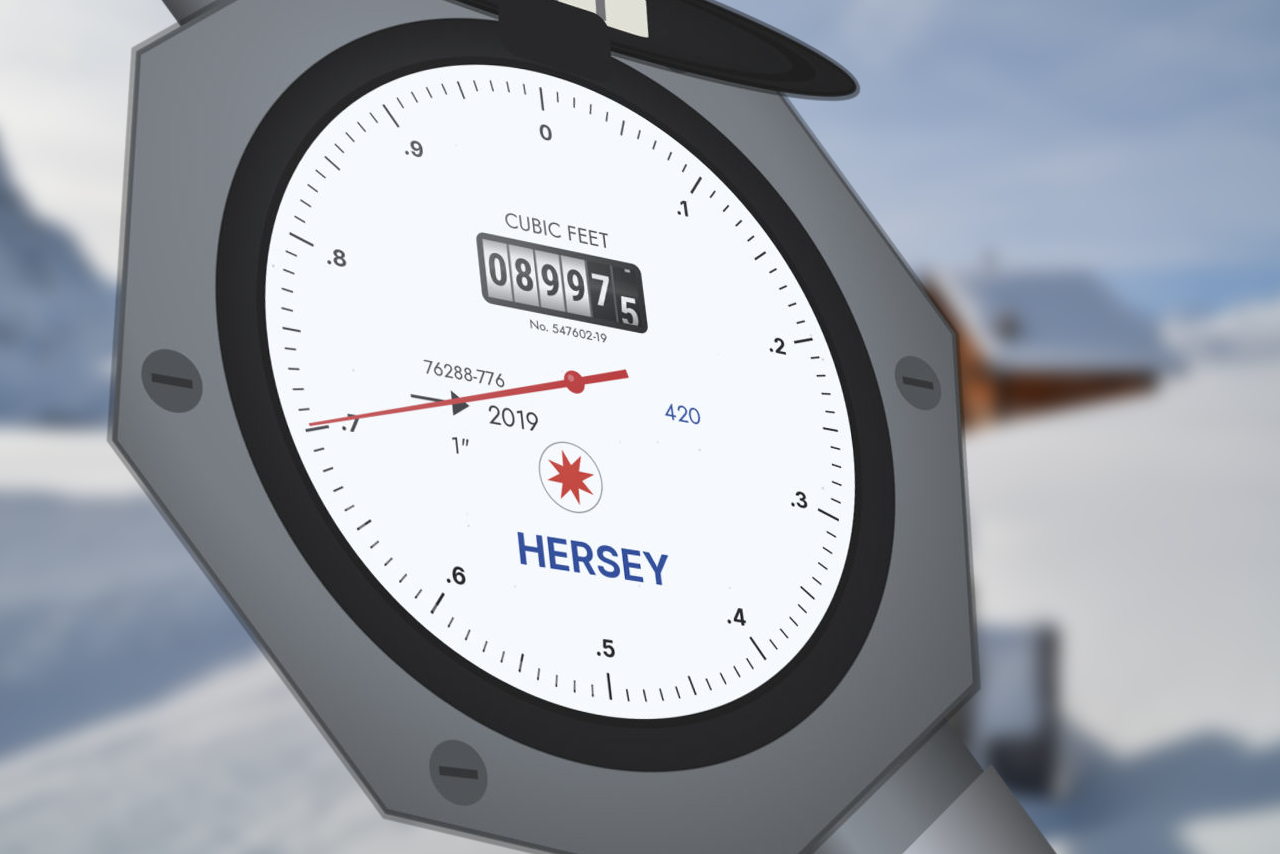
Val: 89974.70 ft³
